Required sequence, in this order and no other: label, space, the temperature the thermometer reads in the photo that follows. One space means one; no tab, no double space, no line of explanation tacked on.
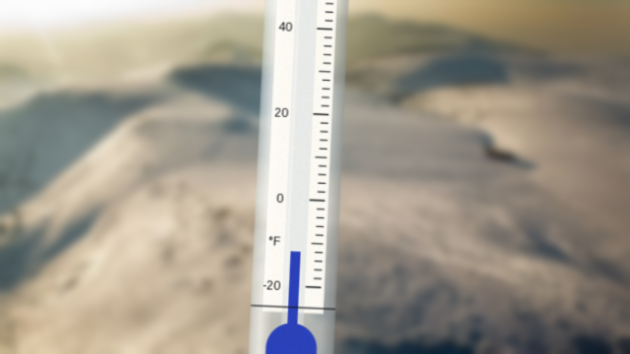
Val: -12 °F
